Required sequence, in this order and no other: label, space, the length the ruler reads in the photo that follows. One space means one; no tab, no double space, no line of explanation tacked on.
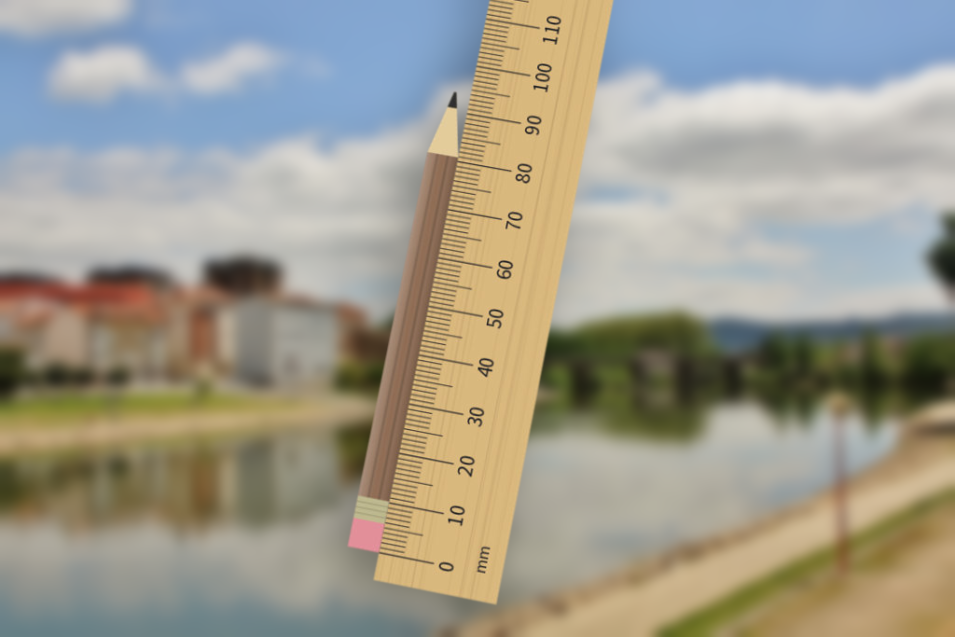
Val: 94 mm
